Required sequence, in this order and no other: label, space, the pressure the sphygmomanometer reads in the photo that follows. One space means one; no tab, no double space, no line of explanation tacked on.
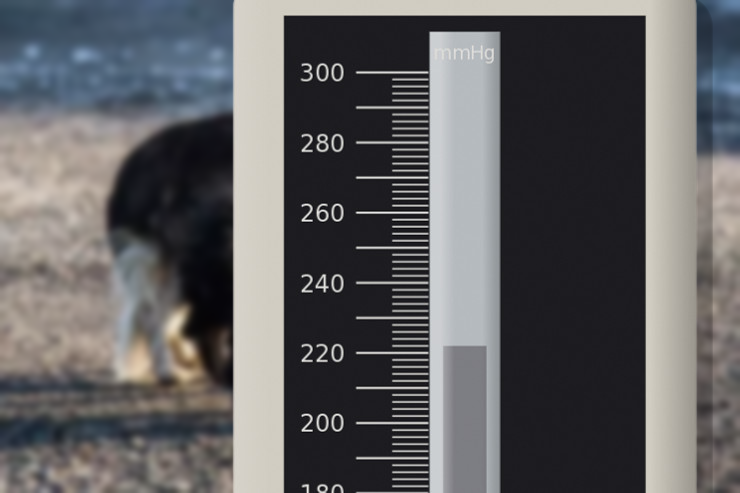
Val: 222 mmHg
